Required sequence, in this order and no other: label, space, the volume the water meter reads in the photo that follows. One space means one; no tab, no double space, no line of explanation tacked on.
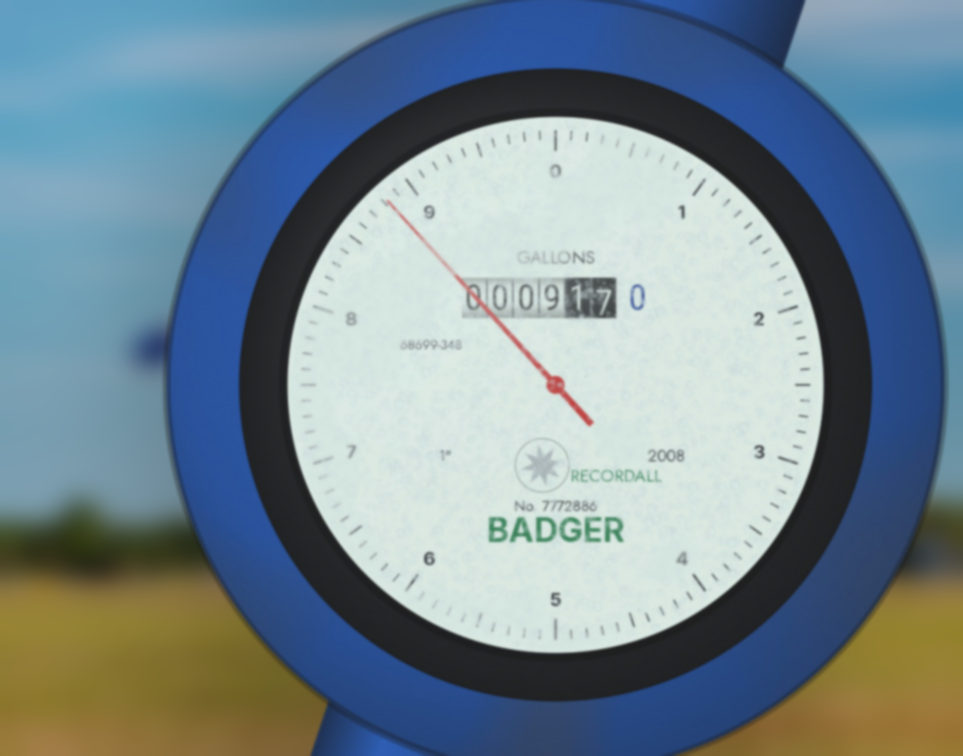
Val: 9168.8 gal
